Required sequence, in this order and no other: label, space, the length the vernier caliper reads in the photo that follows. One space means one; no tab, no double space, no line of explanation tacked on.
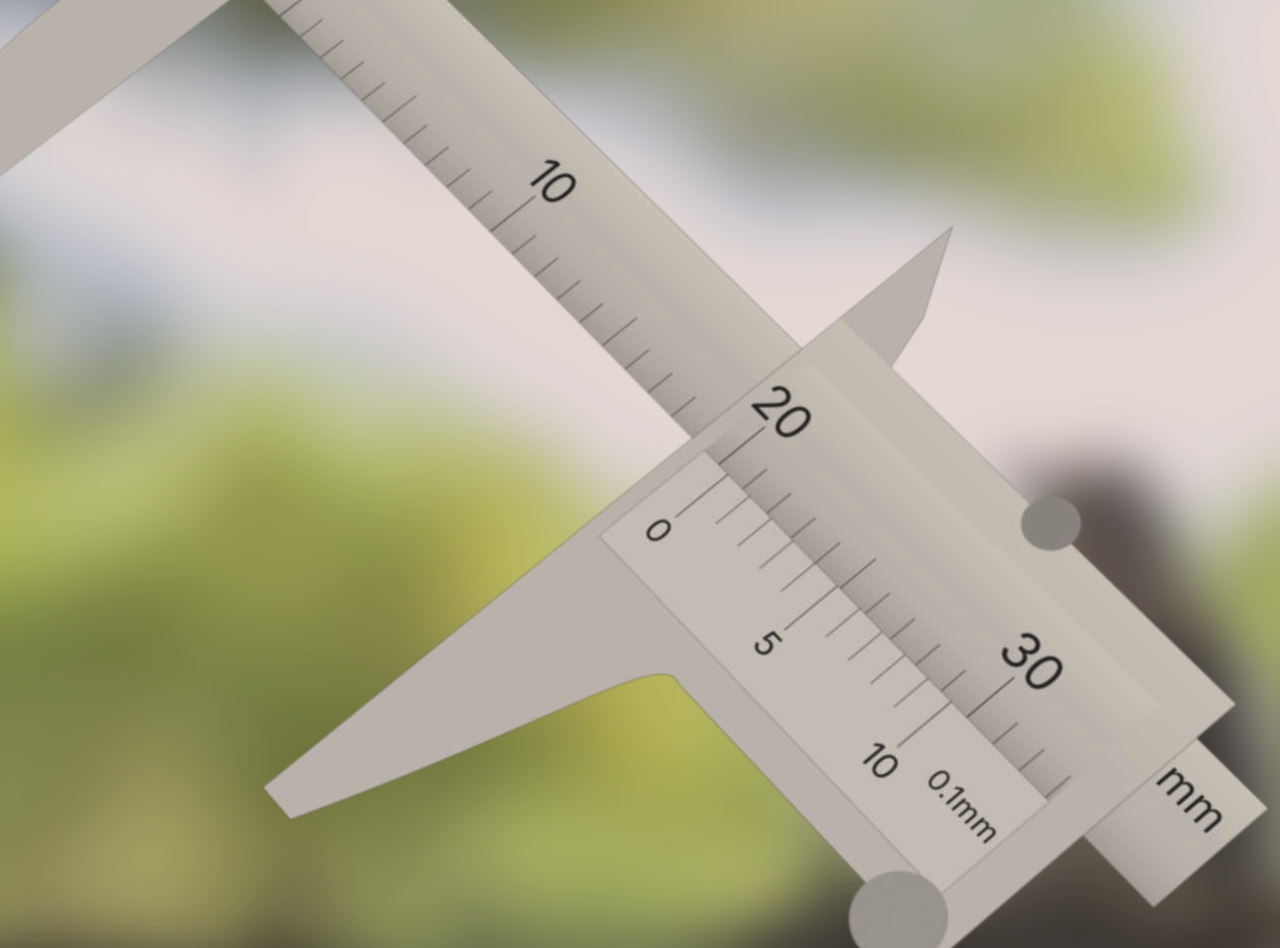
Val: 20.4 mm
